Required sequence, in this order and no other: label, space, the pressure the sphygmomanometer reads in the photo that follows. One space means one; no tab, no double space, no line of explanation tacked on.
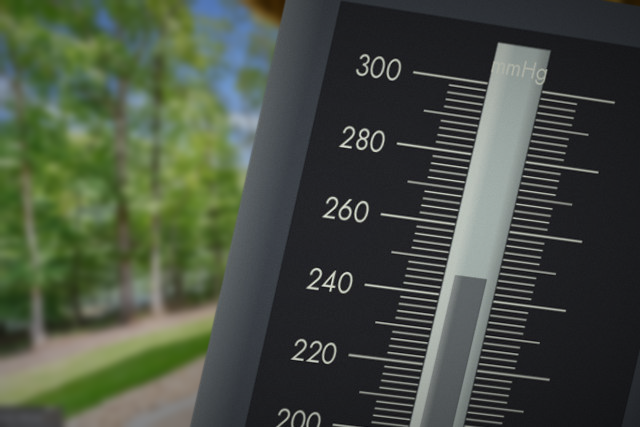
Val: 246 mmHg
